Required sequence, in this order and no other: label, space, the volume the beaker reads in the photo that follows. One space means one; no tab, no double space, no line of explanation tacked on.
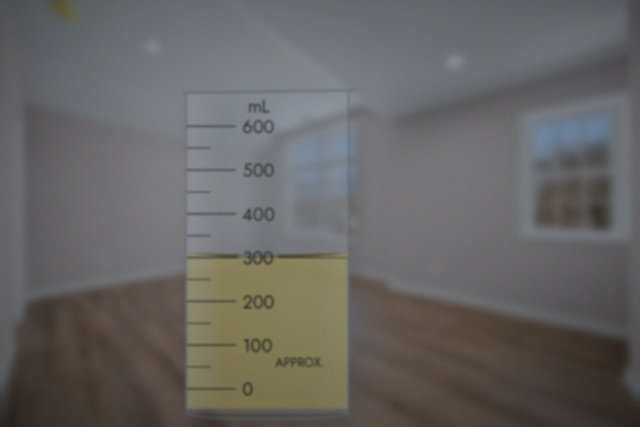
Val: 300 mL
